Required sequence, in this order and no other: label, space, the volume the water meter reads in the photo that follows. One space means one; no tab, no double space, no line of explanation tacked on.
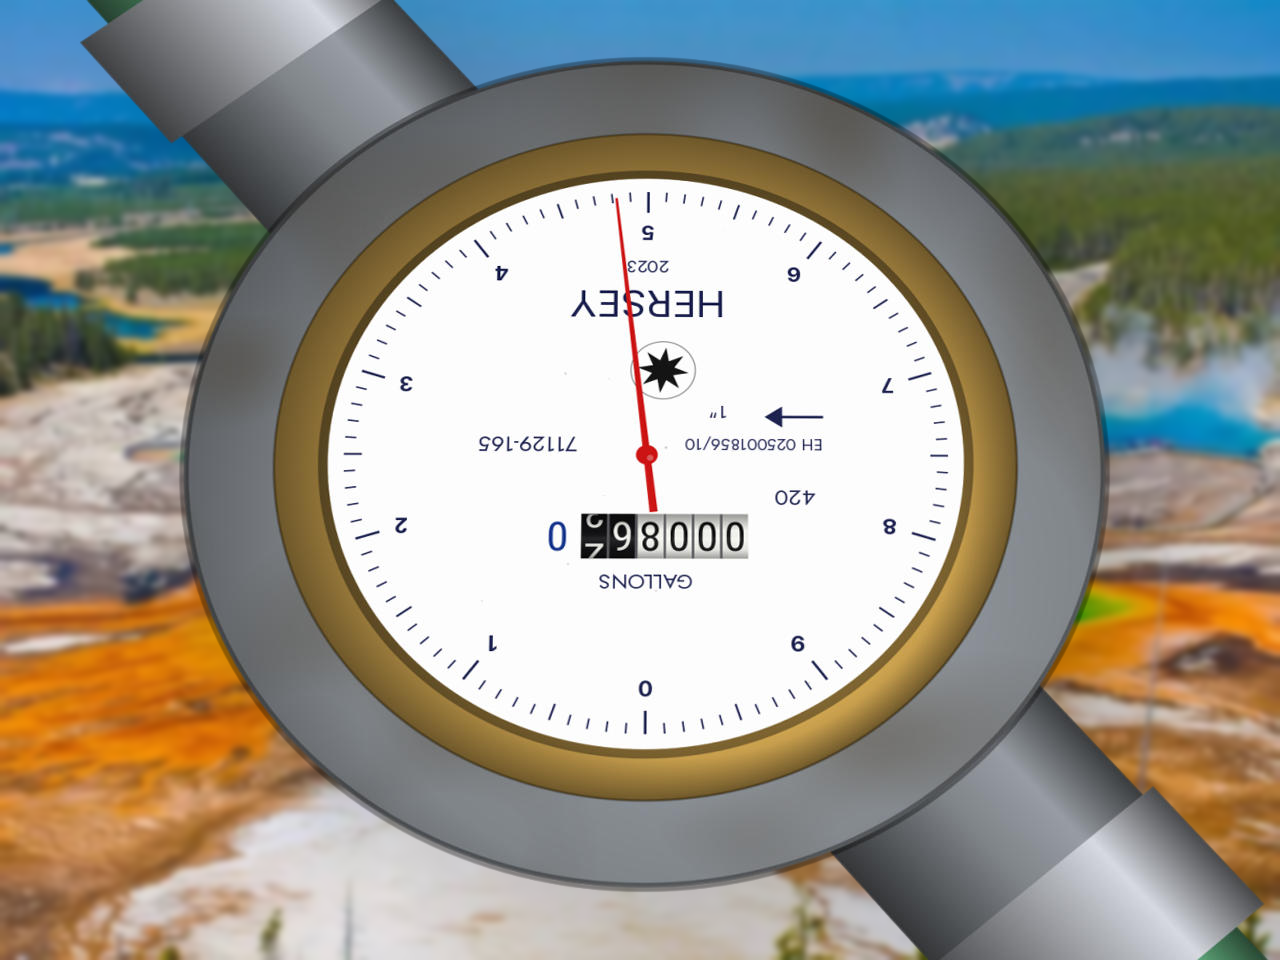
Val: 8624.8 gal
